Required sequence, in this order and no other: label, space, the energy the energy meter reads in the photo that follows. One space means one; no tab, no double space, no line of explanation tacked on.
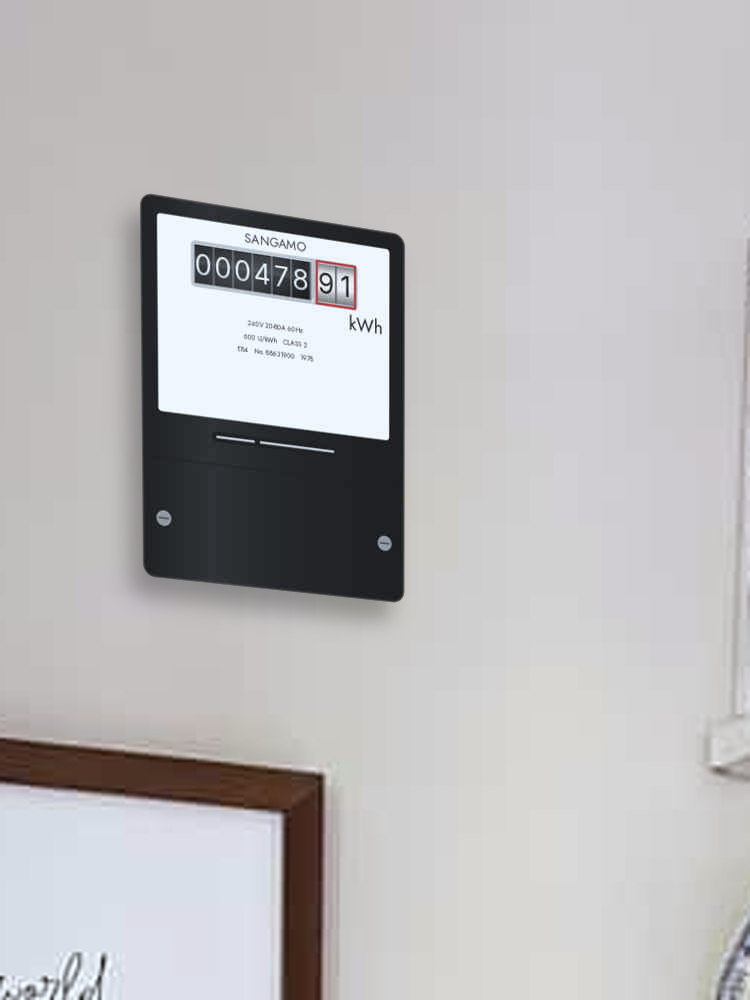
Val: 478.91 kWh
